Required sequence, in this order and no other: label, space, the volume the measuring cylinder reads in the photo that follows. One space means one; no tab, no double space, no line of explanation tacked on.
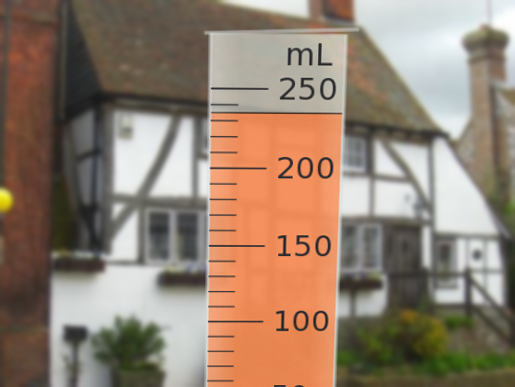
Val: 235 mL
